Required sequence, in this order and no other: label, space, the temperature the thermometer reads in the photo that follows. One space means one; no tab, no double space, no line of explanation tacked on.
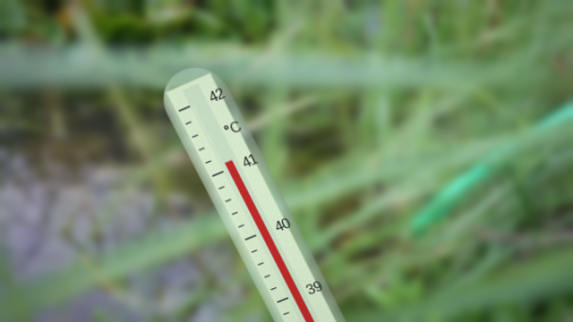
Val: 41.1 °C
